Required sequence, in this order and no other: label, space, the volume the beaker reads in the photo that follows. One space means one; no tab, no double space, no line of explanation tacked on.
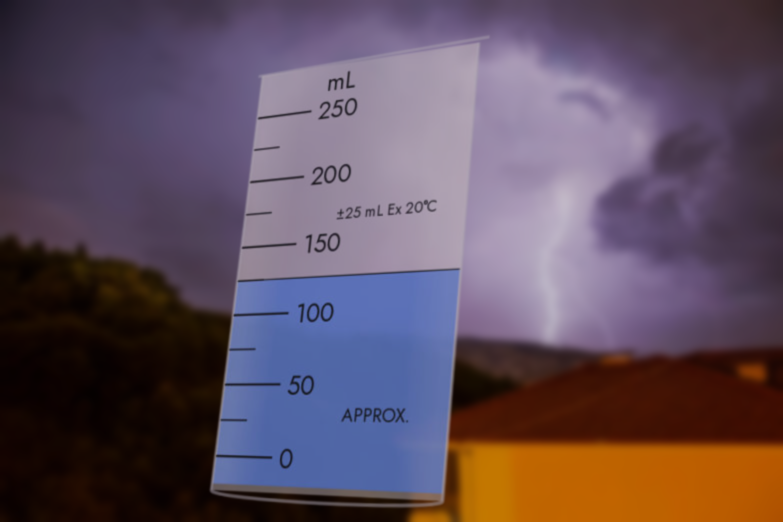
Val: 125 mL
